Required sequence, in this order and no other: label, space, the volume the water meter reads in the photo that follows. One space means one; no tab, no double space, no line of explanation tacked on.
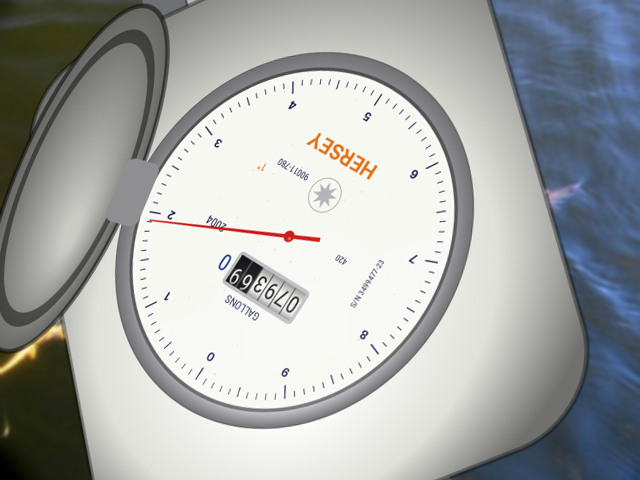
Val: 793691.9 gal
